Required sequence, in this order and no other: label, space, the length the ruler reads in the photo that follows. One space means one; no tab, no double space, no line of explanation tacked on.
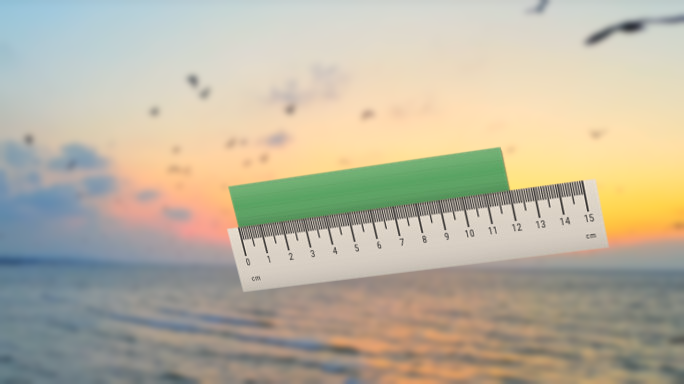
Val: 12 cm
